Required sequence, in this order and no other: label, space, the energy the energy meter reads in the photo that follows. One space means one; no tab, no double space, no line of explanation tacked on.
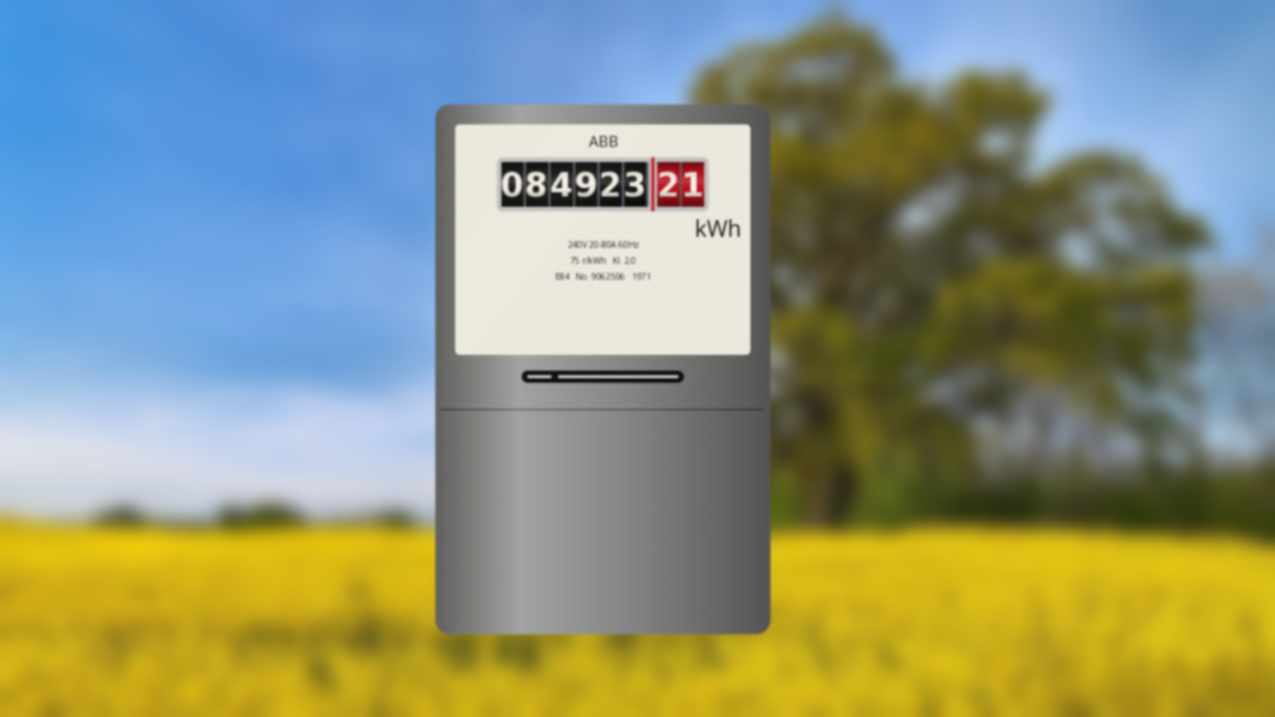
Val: 84923.21 kWh
